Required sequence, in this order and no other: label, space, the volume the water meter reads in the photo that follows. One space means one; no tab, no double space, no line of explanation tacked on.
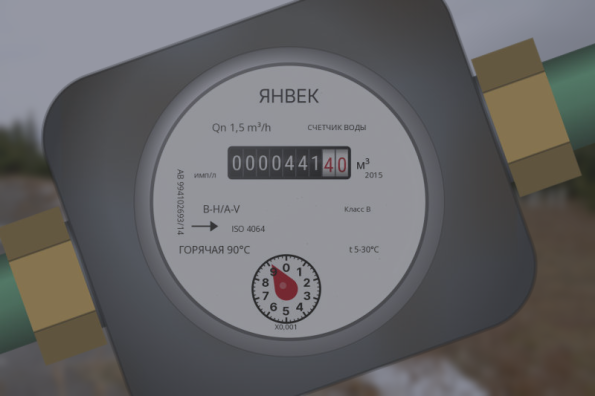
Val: 441.399 m³
